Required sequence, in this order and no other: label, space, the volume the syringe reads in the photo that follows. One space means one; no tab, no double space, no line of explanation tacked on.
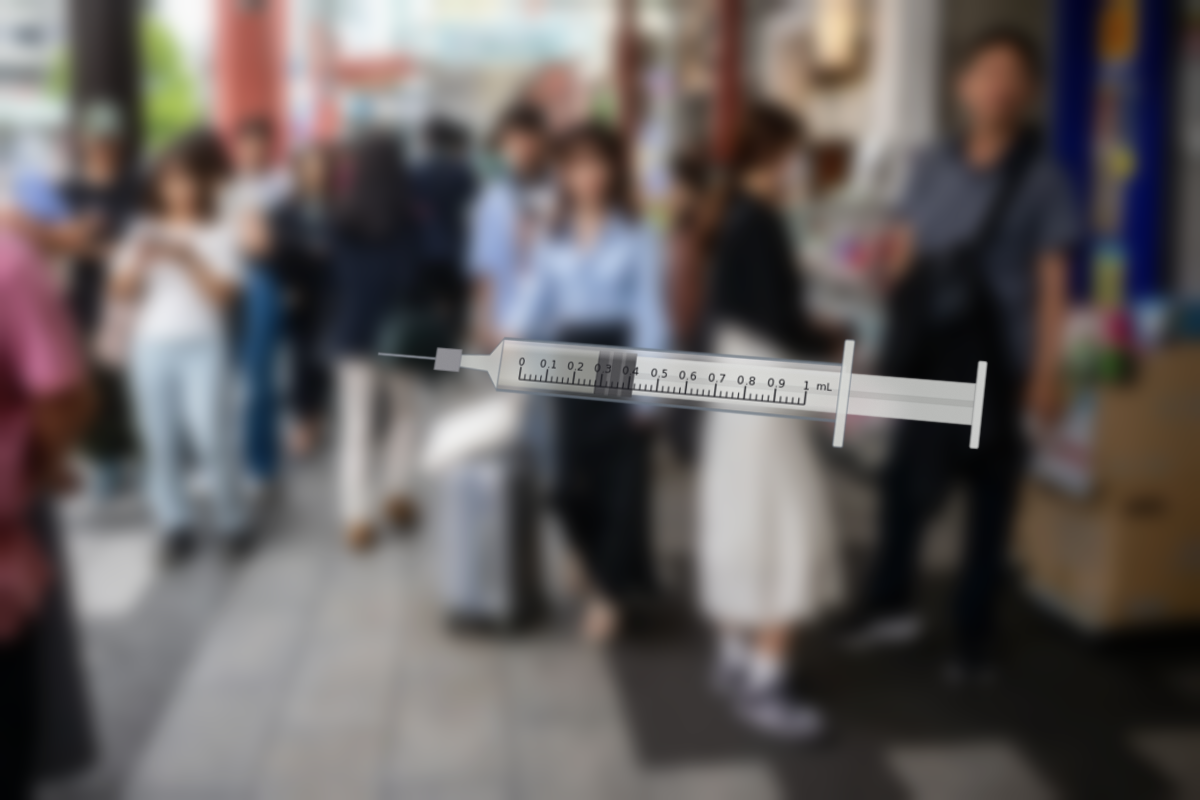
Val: 0.28 mL
